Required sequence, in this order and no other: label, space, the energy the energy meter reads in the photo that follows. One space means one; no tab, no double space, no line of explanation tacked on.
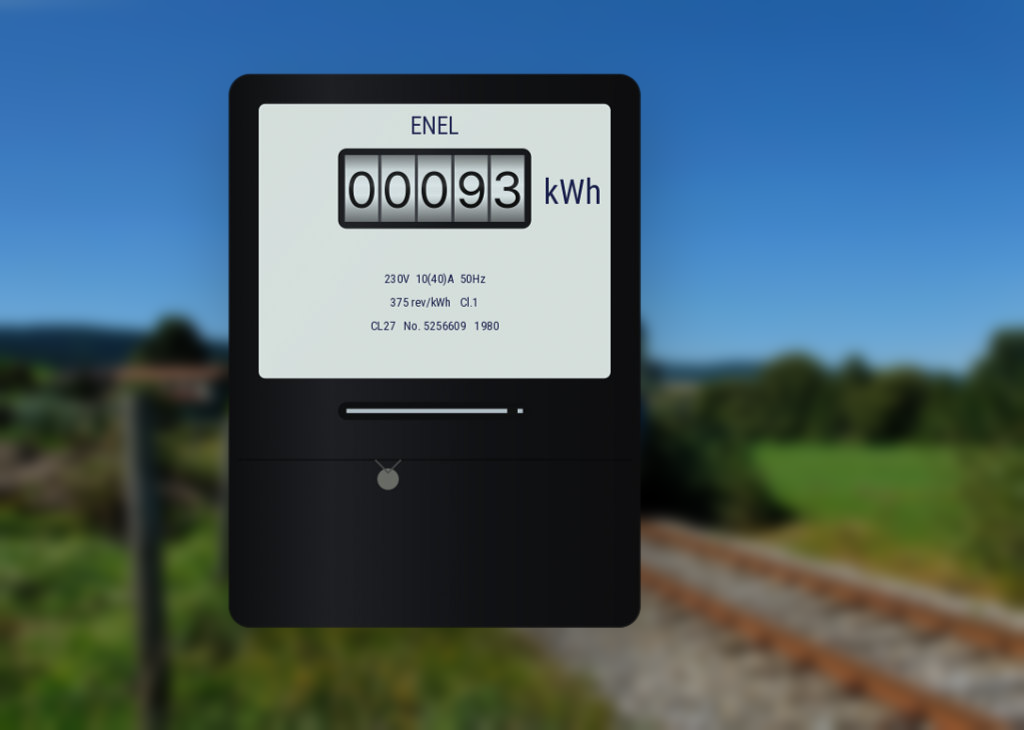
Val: 93 kWh
